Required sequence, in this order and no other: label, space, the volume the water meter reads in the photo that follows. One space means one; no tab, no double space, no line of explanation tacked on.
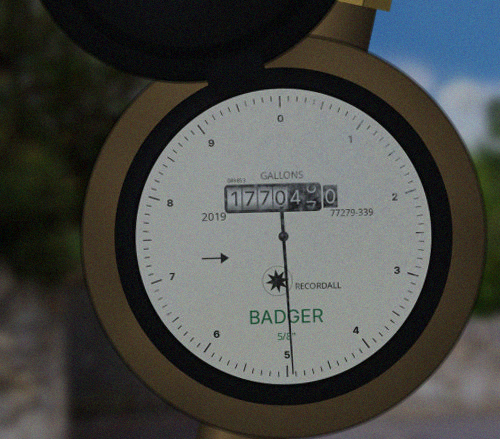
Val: 1770464.9 gal
